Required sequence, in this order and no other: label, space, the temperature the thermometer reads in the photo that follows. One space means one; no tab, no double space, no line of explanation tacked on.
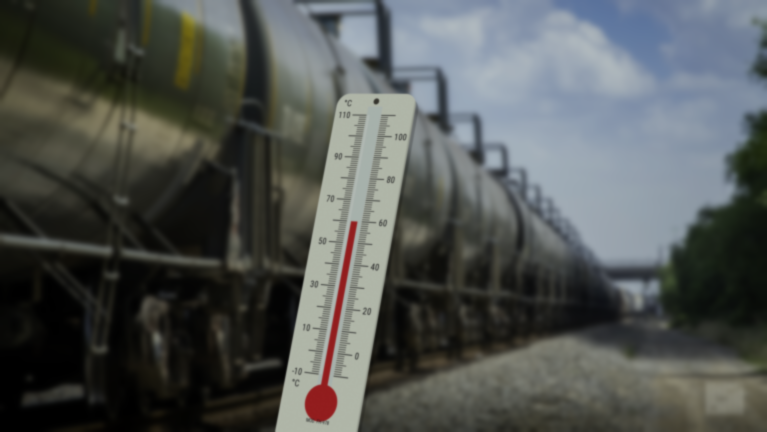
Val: 60 °C
